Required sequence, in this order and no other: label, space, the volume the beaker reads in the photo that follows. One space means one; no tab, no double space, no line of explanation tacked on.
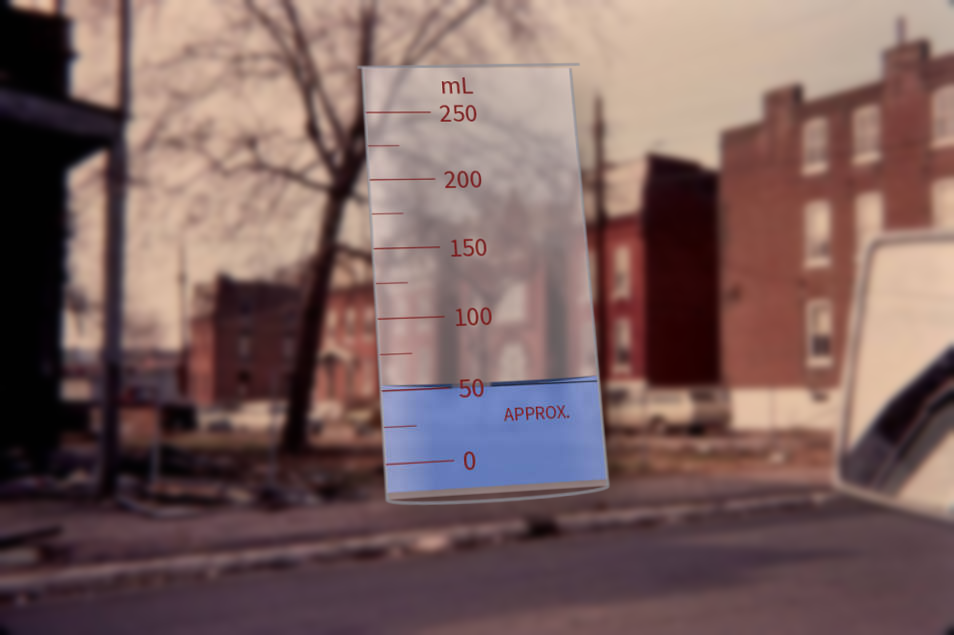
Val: 50 mL
